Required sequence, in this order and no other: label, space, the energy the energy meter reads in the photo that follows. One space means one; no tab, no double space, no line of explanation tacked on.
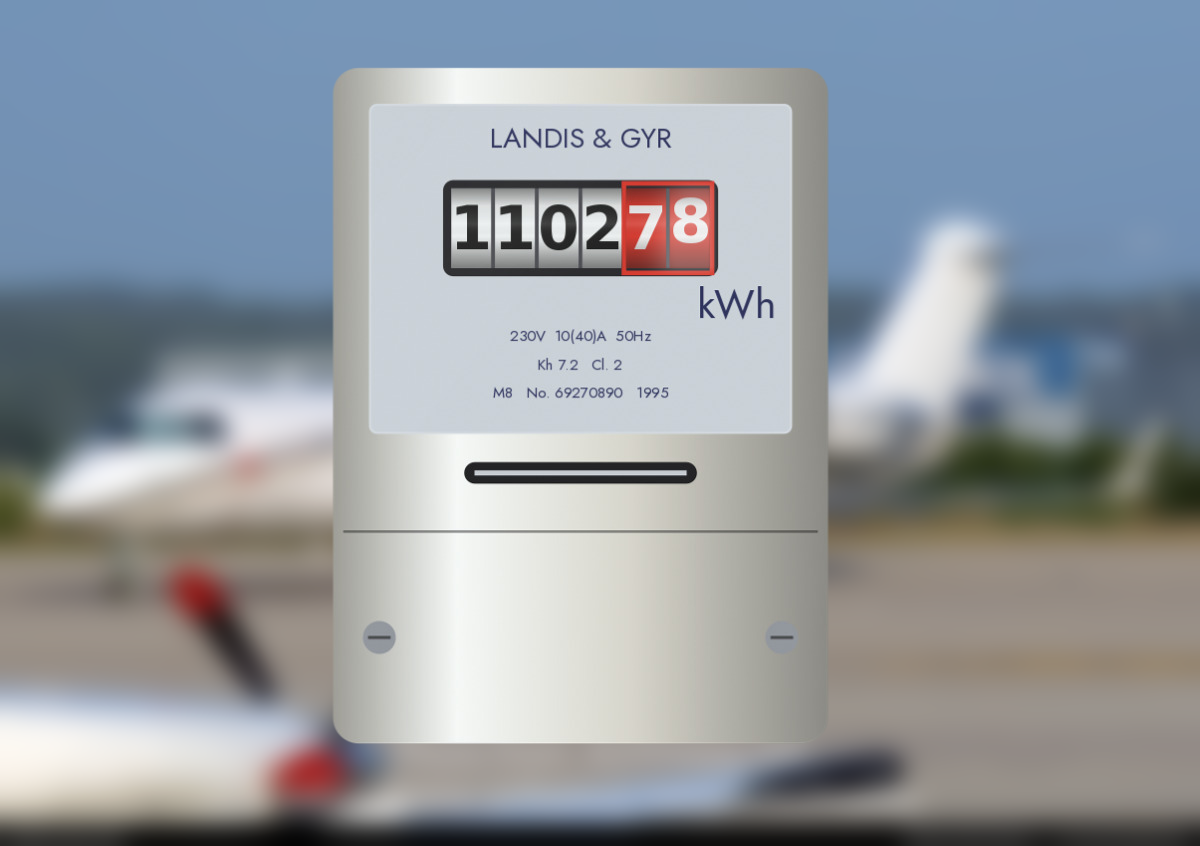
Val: 1102.78 kWh
